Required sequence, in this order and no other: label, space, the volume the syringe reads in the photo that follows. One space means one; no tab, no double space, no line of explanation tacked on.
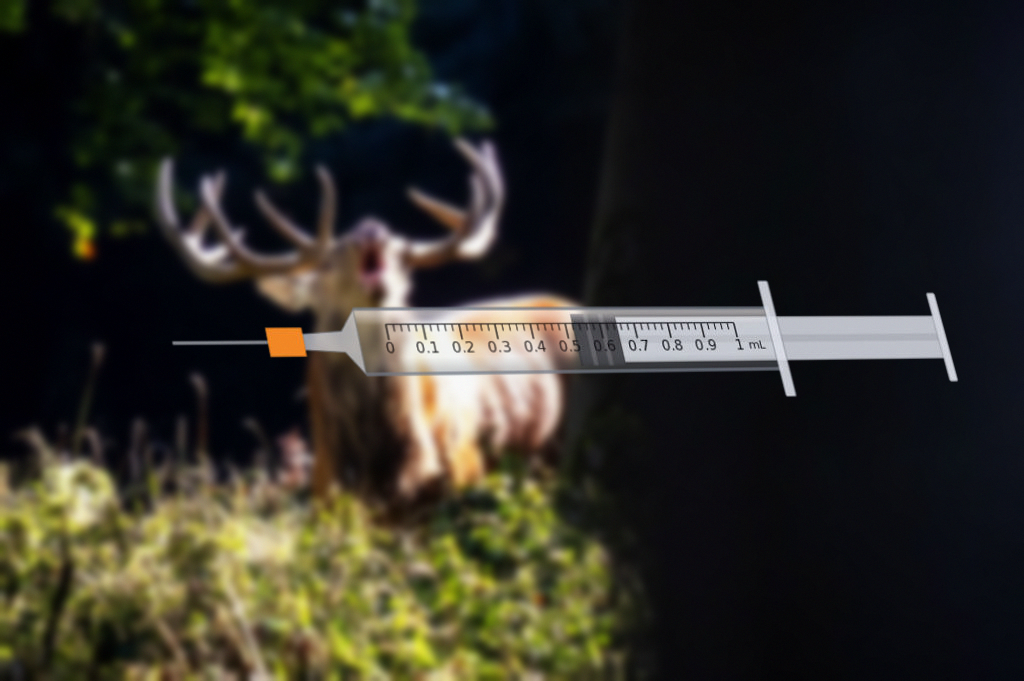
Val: 0.52 mL
